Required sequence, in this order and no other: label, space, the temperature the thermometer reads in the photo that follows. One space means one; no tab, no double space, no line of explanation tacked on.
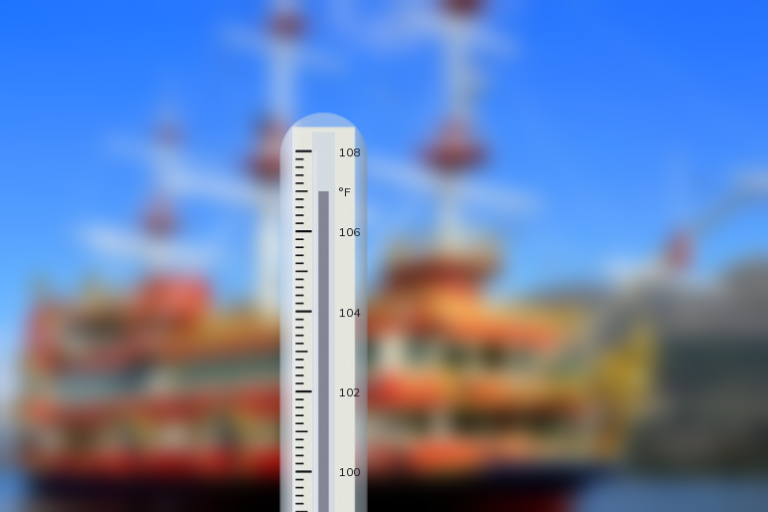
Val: 107 °F
